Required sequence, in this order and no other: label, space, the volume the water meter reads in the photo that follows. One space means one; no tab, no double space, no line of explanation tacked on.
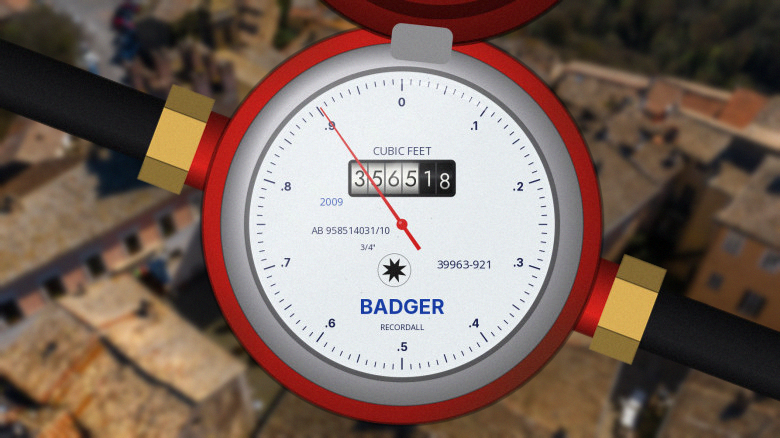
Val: 356517.90 ft³
